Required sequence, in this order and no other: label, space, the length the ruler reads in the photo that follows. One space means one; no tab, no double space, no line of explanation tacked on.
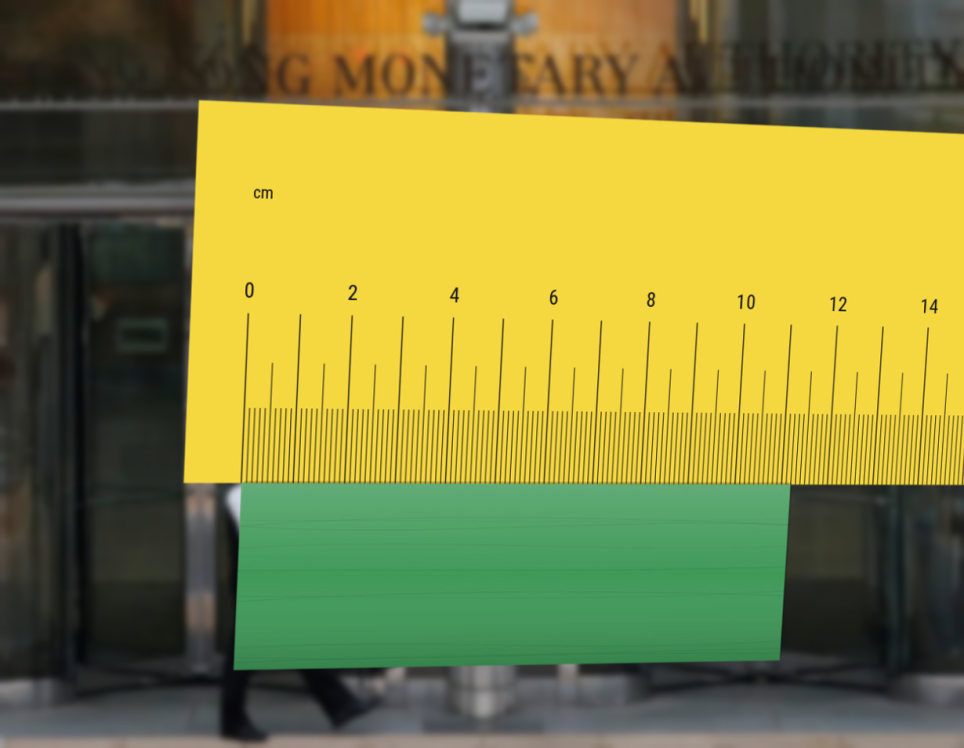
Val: 11.2 cm
